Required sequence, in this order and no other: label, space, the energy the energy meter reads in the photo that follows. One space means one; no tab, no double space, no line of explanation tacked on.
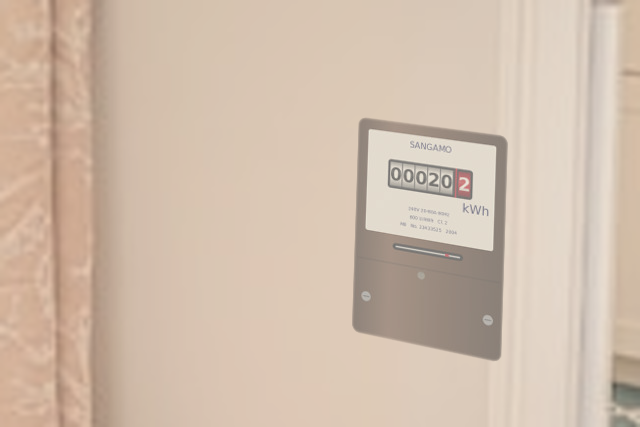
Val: 20.2 kWh
